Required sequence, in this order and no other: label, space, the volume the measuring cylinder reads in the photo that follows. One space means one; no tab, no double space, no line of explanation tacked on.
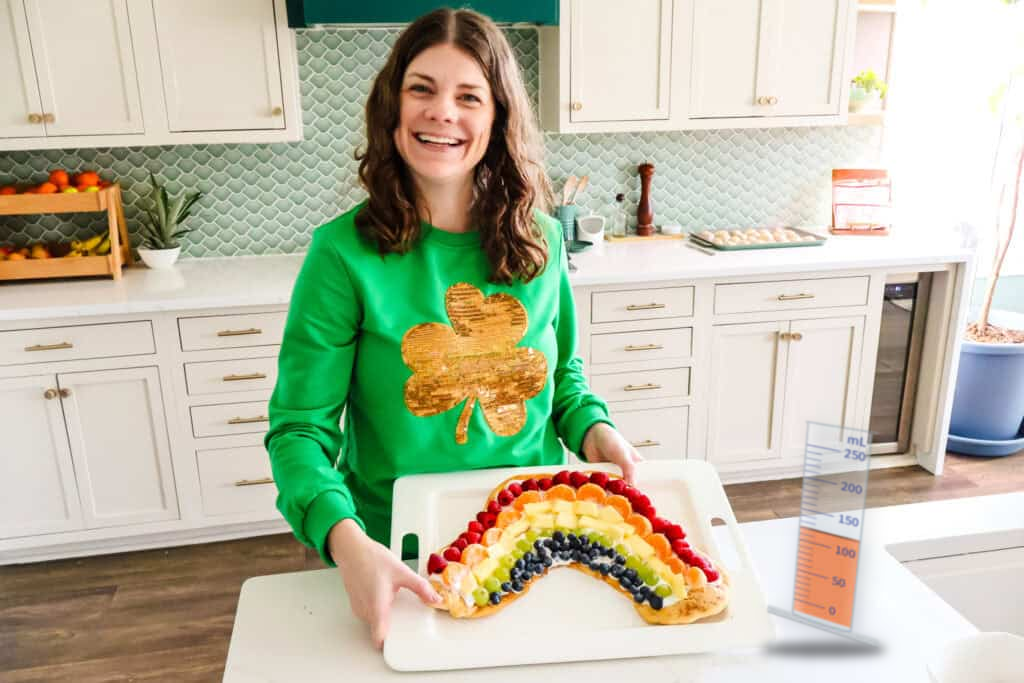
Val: 120 mL
